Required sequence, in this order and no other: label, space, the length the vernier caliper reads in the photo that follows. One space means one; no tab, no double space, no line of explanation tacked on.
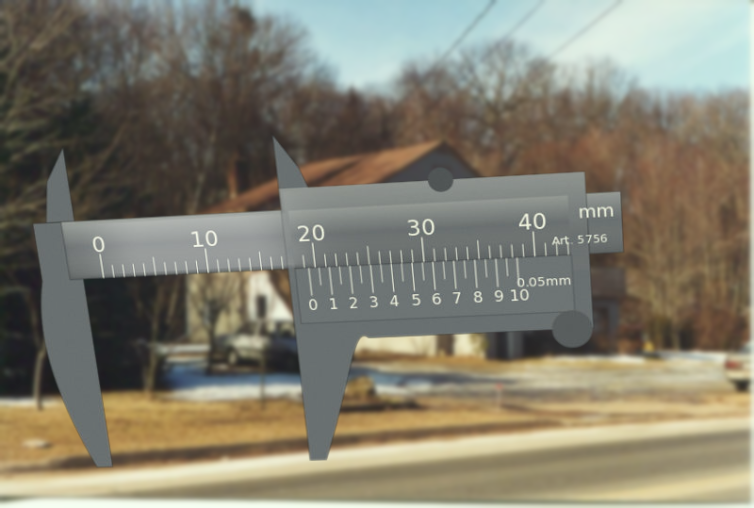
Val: 19.4 mm
